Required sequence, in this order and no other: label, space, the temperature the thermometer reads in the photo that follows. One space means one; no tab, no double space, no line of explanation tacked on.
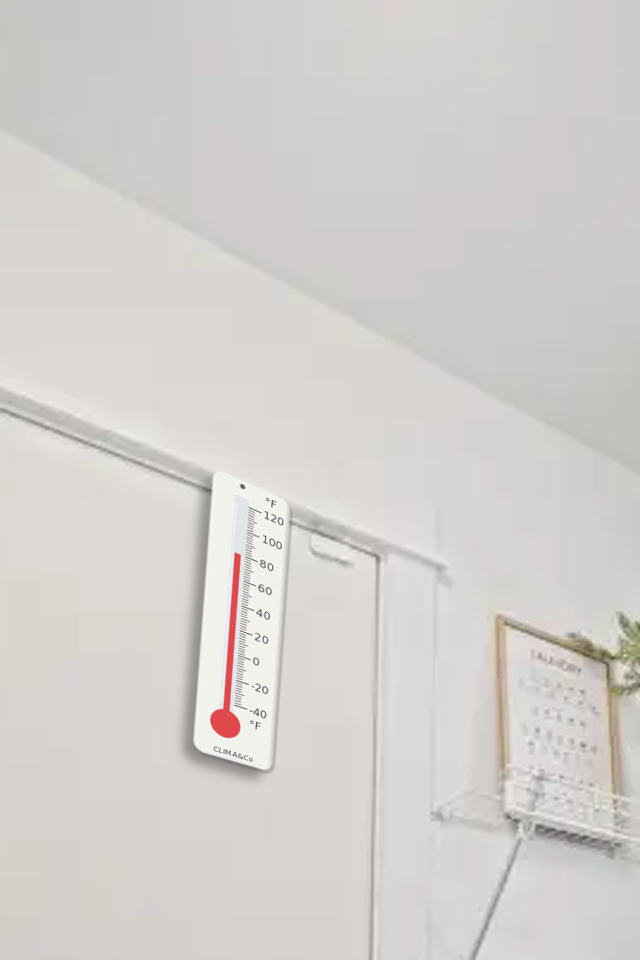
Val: 80 °F
